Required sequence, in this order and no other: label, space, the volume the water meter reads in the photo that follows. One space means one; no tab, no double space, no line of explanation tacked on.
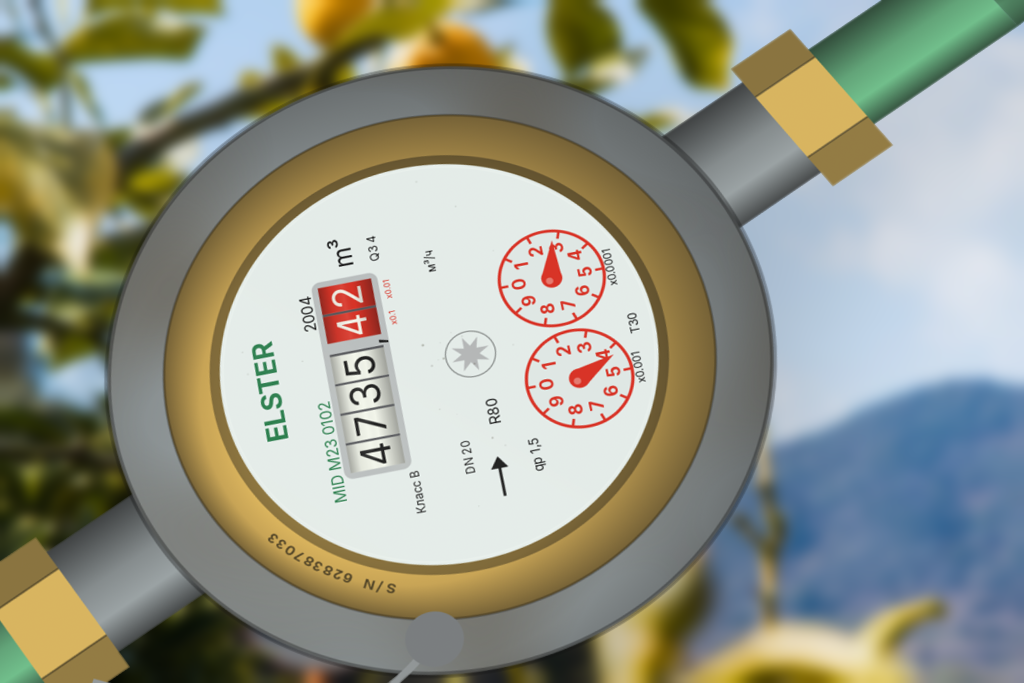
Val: 4735.4242 m³
